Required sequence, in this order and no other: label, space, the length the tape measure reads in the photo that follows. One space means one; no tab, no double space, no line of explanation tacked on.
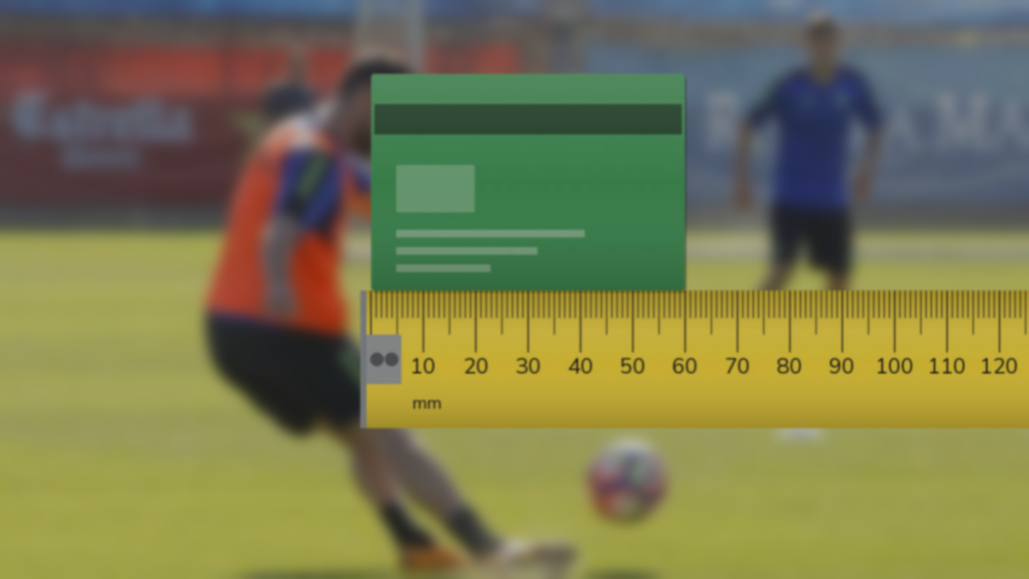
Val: 60 mm
